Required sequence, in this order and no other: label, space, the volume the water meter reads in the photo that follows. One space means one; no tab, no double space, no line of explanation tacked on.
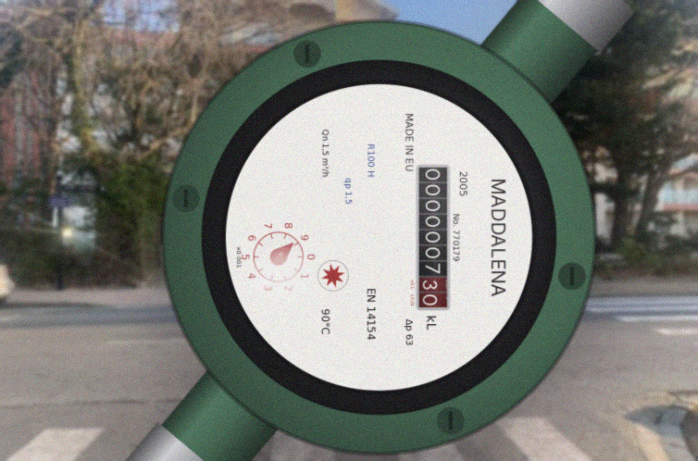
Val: 7.298 kL
